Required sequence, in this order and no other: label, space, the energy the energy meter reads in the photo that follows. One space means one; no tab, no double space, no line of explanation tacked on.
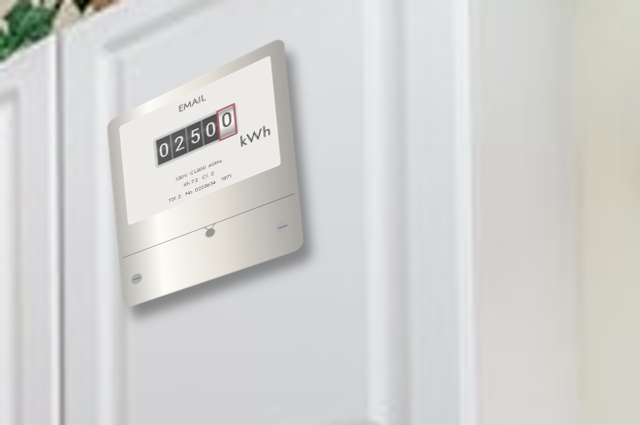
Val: 250.0 kWh
